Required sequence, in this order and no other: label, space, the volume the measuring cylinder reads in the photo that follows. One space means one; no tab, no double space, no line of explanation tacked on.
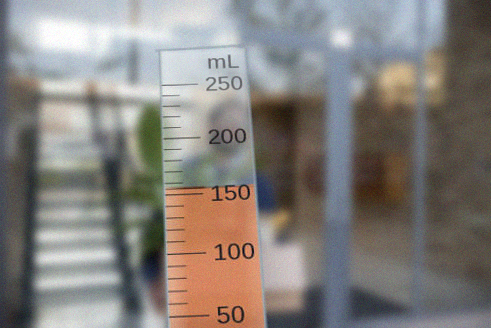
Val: 155 mL
